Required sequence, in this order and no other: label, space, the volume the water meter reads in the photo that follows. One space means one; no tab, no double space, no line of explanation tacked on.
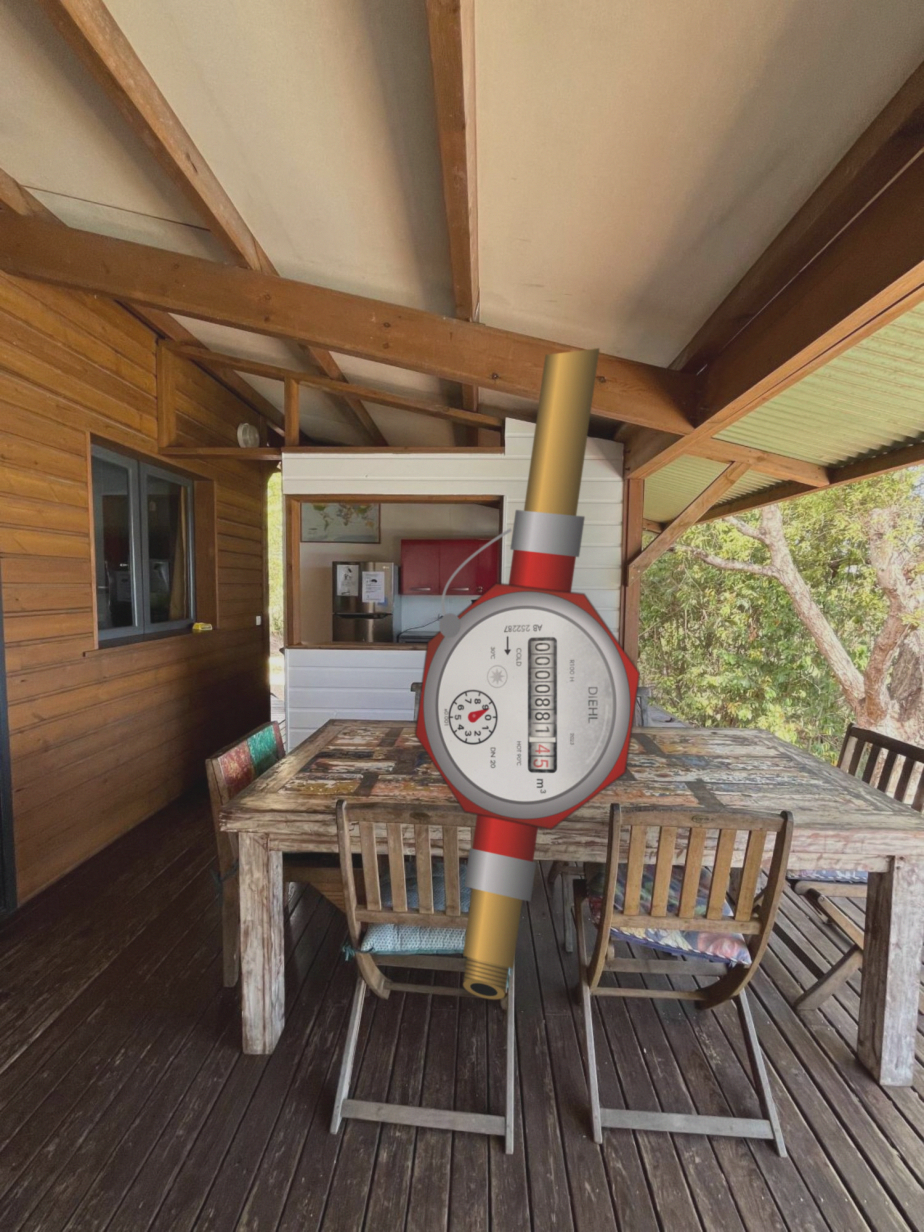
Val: 881.449 m³
